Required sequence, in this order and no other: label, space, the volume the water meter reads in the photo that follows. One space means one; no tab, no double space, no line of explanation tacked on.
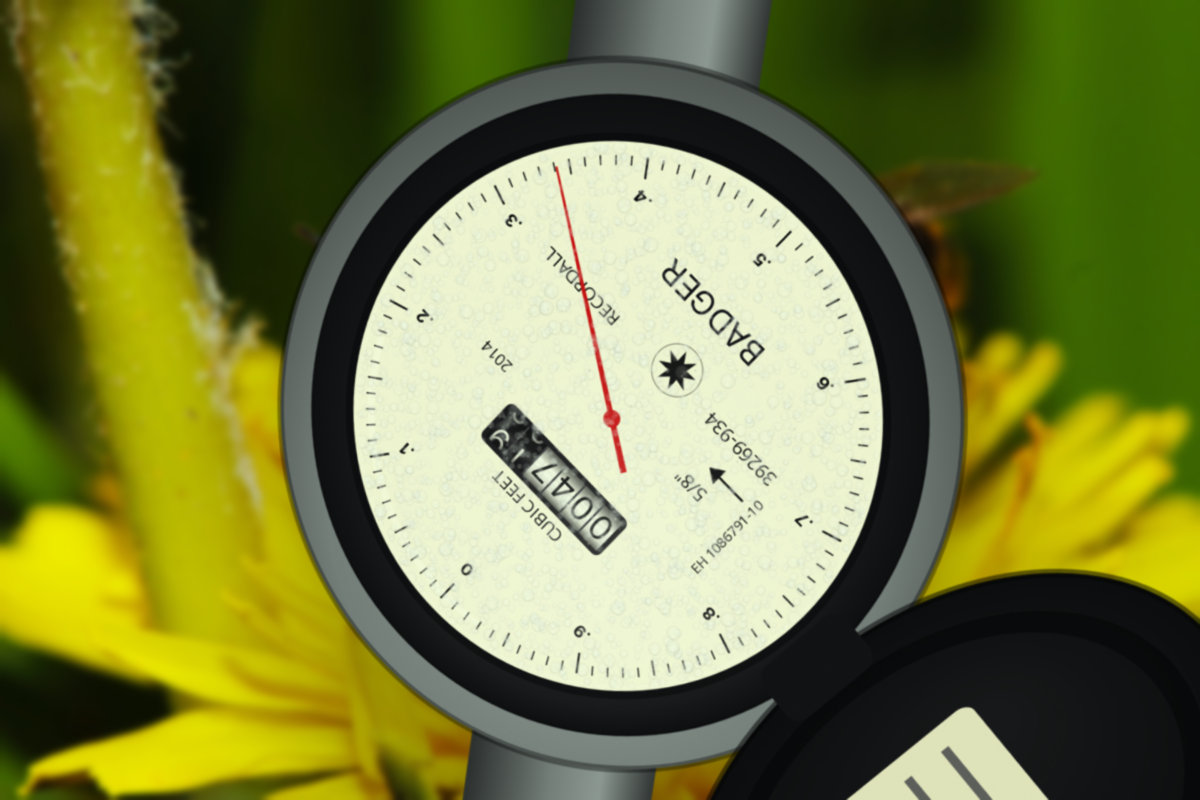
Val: 4719.34 ft³
